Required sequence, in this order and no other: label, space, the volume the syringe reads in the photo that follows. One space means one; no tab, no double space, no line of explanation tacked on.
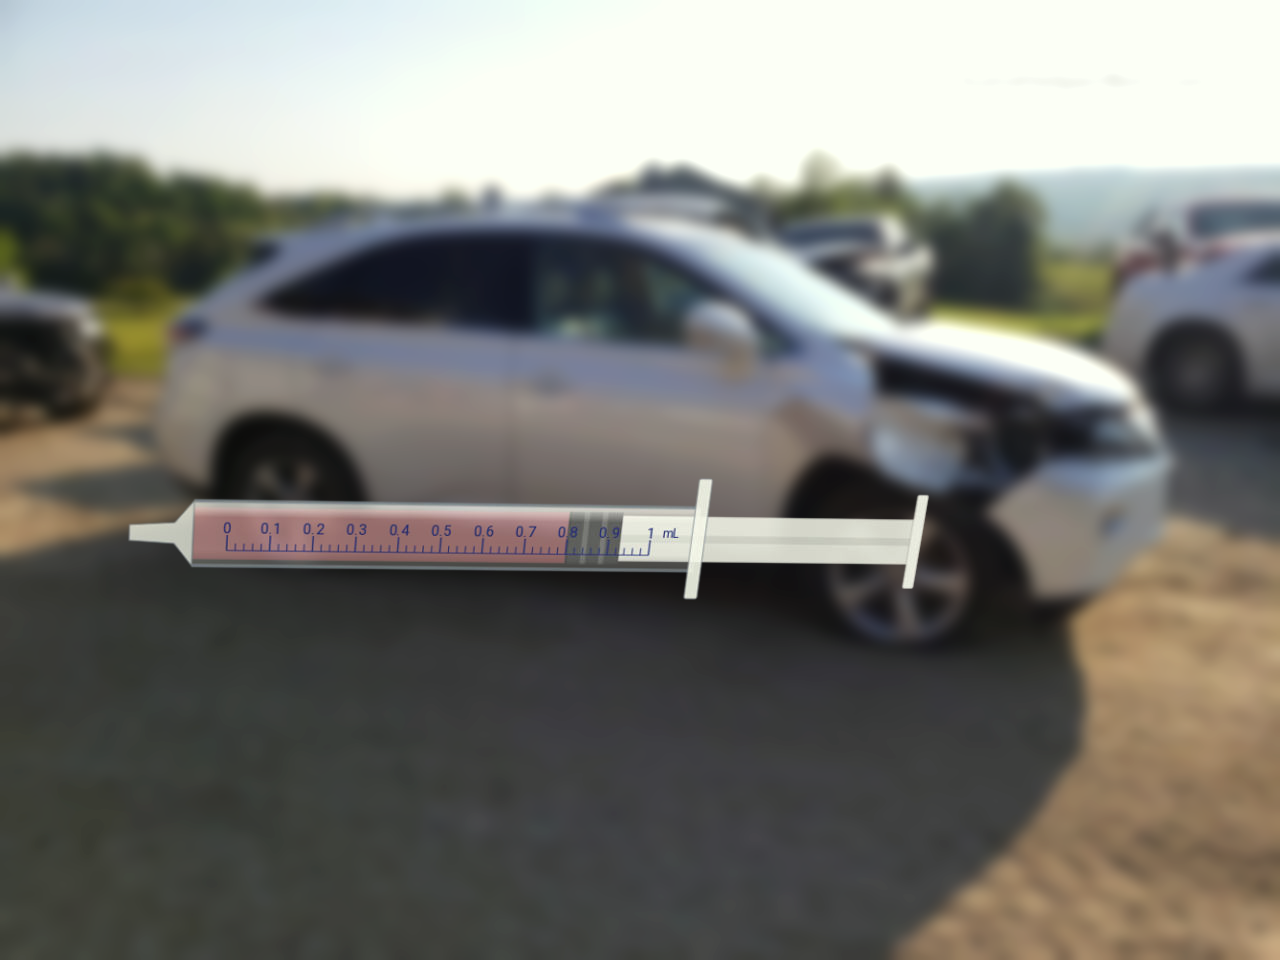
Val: 0.8 mL
